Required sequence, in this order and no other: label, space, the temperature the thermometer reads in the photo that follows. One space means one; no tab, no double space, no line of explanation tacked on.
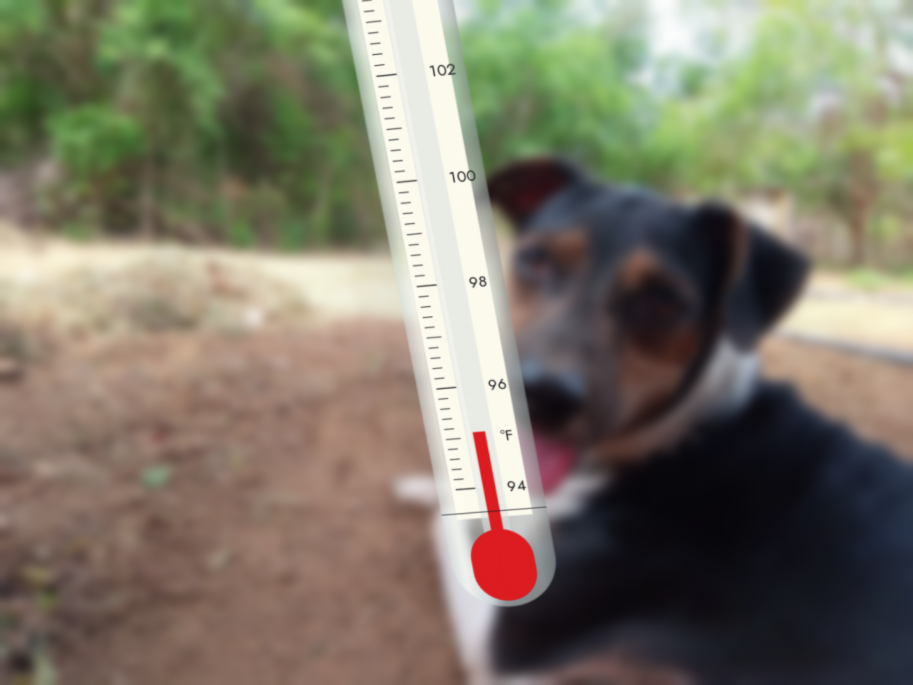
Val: 95.1 °F
